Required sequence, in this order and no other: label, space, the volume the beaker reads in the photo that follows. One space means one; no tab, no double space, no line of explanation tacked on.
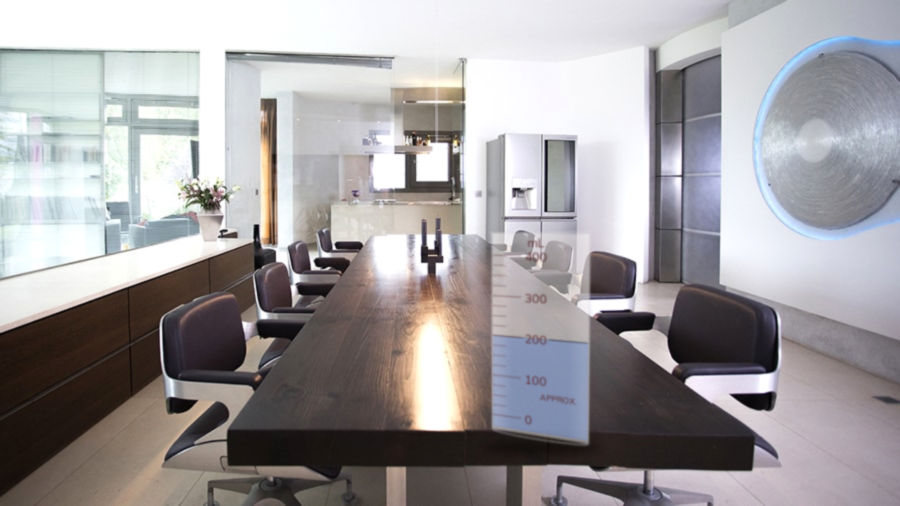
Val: 200 mL
